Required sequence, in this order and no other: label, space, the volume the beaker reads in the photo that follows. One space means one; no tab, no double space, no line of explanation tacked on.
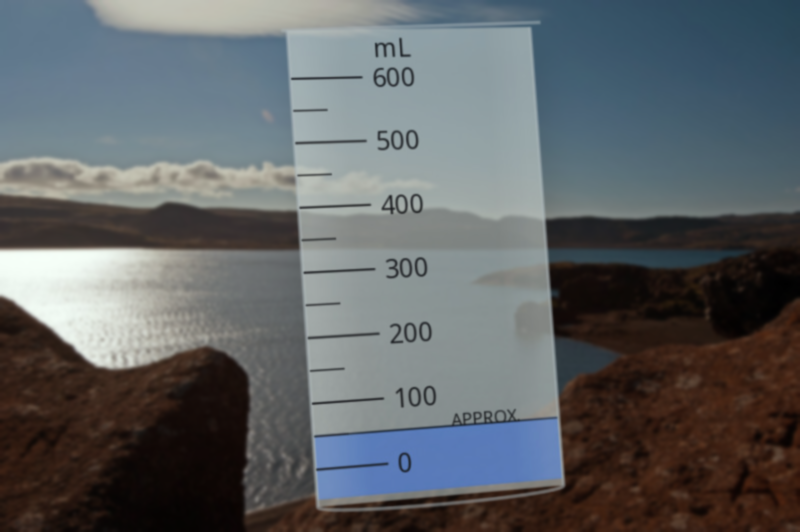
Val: 50 mL
